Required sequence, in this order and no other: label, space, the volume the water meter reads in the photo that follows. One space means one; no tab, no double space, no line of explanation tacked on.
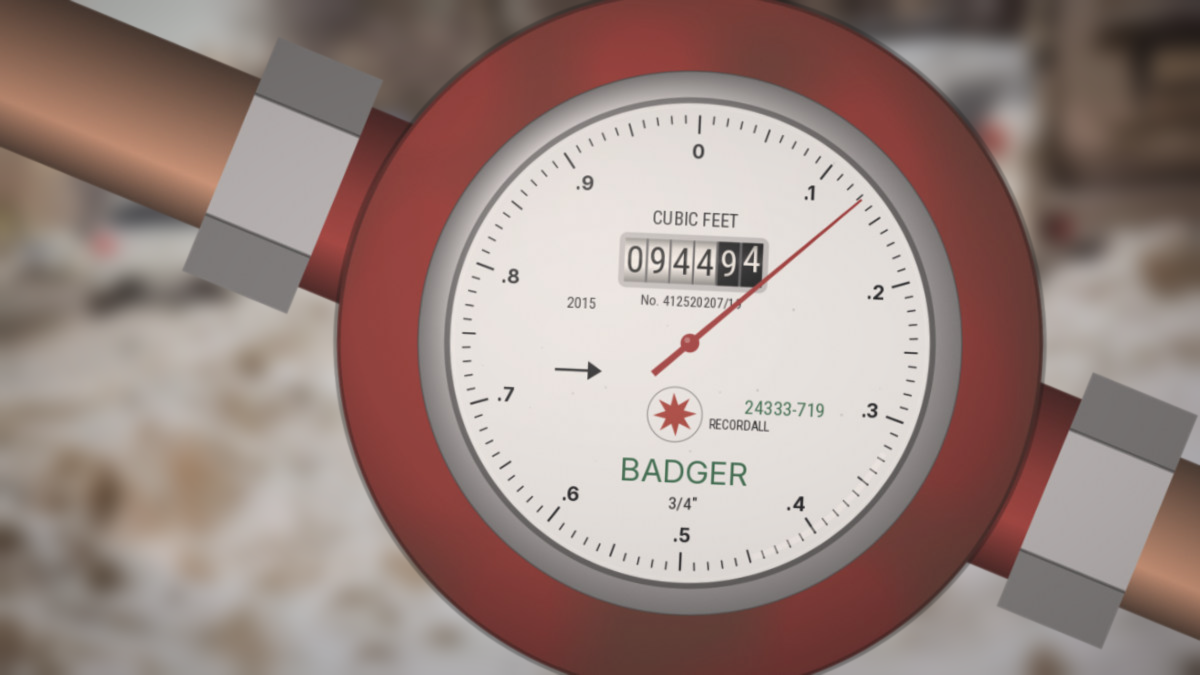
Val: 94494.13 ft³
